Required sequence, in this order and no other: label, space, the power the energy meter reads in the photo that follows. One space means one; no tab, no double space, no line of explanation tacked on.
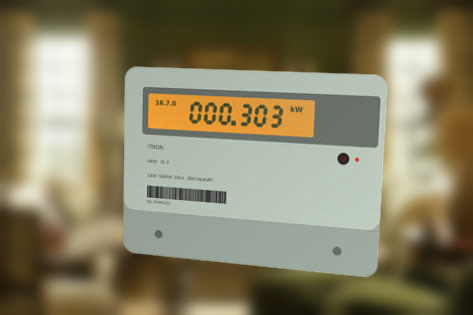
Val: 0.303 kW
